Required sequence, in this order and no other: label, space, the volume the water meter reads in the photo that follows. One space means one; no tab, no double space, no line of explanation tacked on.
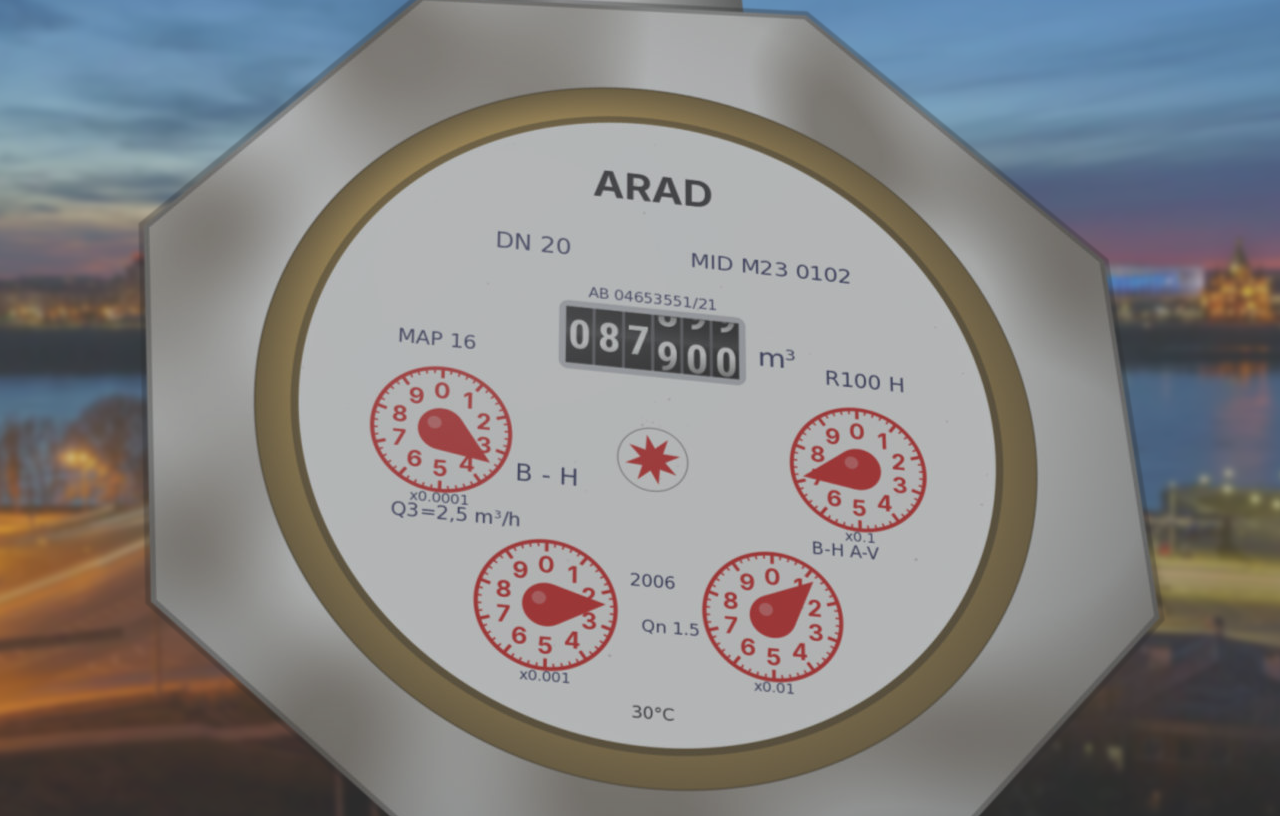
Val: 87899.7123 m³
